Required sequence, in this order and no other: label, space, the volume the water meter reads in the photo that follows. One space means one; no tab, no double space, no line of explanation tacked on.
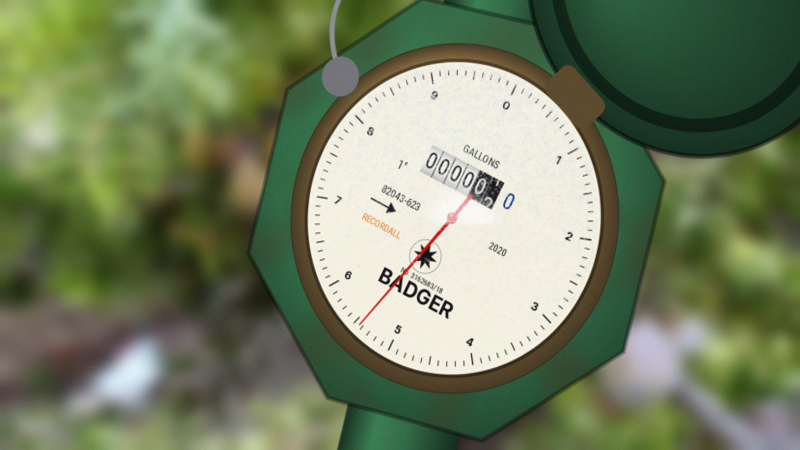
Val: 15.4 gal
